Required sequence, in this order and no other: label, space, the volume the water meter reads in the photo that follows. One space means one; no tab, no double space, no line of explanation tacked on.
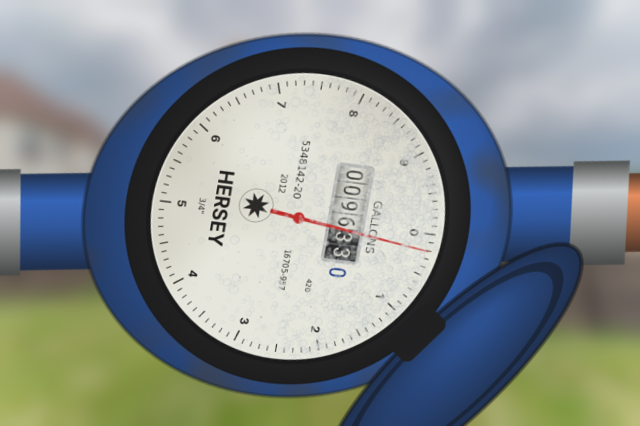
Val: 96330.2 gal
